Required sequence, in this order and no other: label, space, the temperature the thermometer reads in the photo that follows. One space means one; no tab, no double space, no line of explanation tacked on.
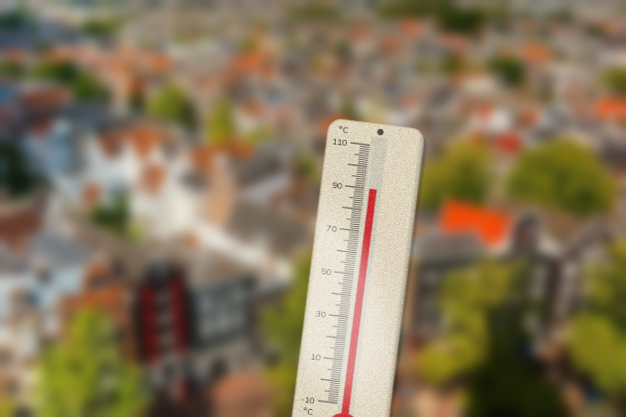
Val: 90 °C
